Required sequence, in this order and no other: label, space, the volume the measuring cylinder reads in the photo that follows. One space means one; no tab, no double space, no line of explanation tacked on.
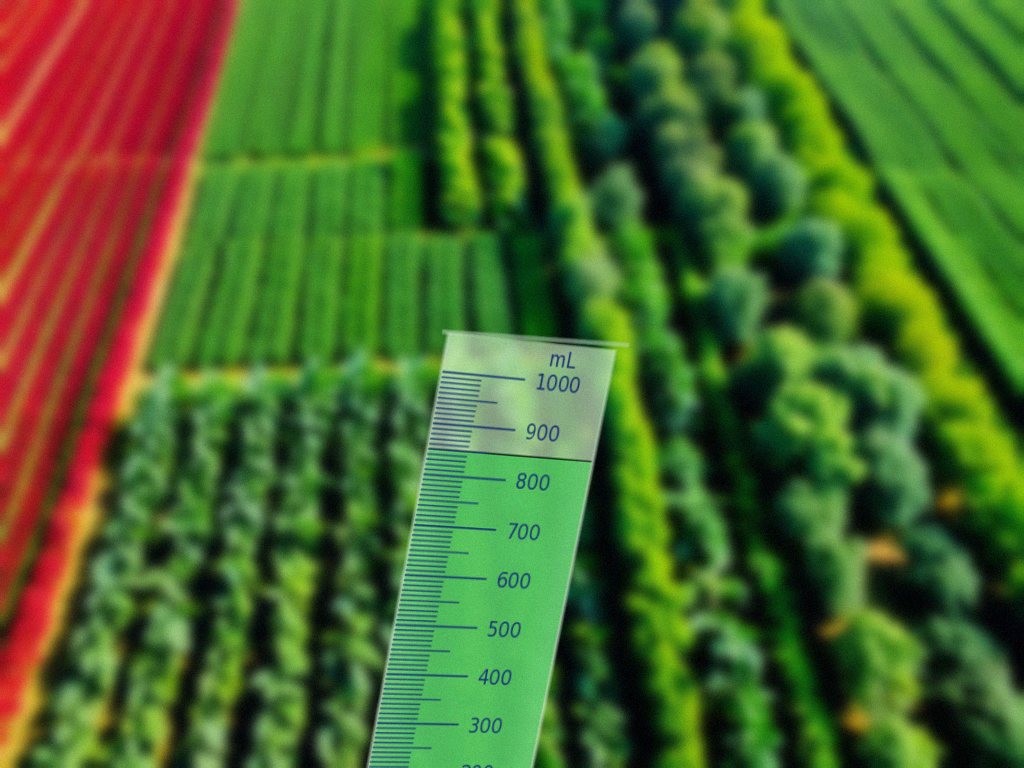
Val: 850 mL
